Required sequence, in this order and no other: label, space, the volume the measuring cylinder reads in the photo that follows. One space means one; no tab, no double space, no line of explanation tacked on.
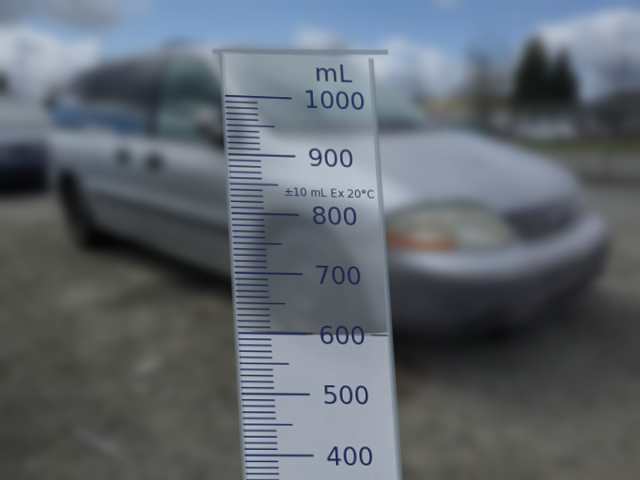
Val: 600 mL
